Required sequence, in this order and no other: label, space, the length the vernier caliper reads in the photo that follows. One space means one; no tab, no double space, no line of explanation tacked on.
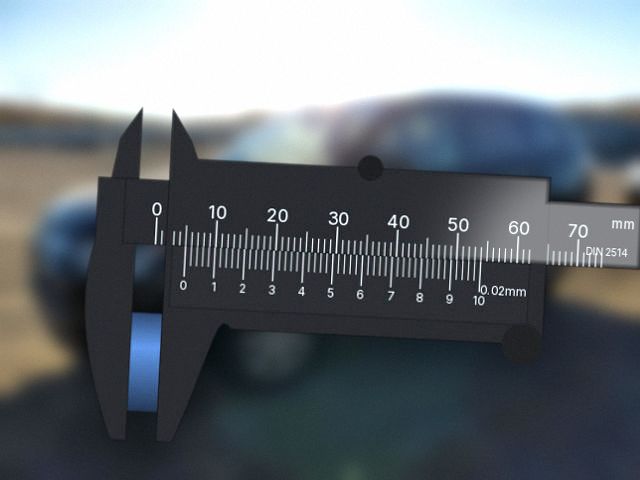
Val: 5.0 mm
